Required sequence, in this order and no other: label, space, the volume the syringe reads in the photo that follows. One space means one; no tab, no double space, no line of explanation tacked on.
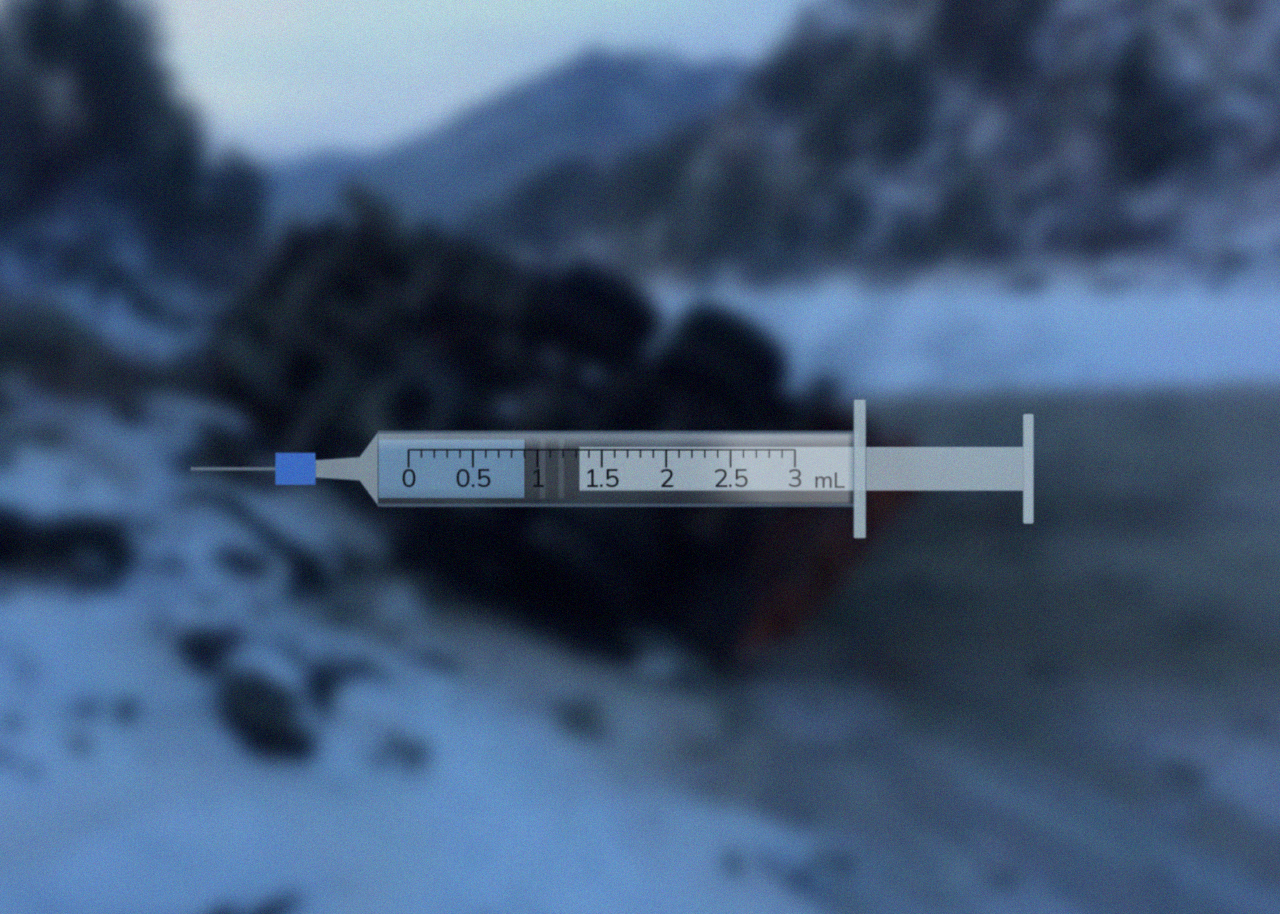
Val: 0.9 mL
